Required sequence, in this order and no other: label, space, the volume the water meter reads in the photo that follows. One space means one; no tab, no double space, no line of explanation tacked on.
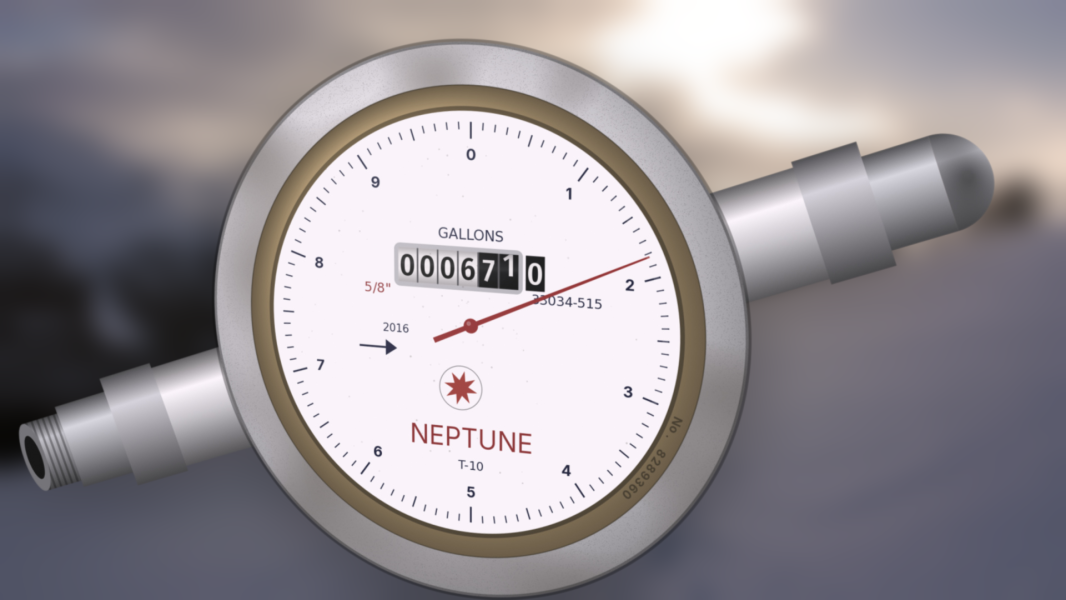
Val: 6711.8 gal
